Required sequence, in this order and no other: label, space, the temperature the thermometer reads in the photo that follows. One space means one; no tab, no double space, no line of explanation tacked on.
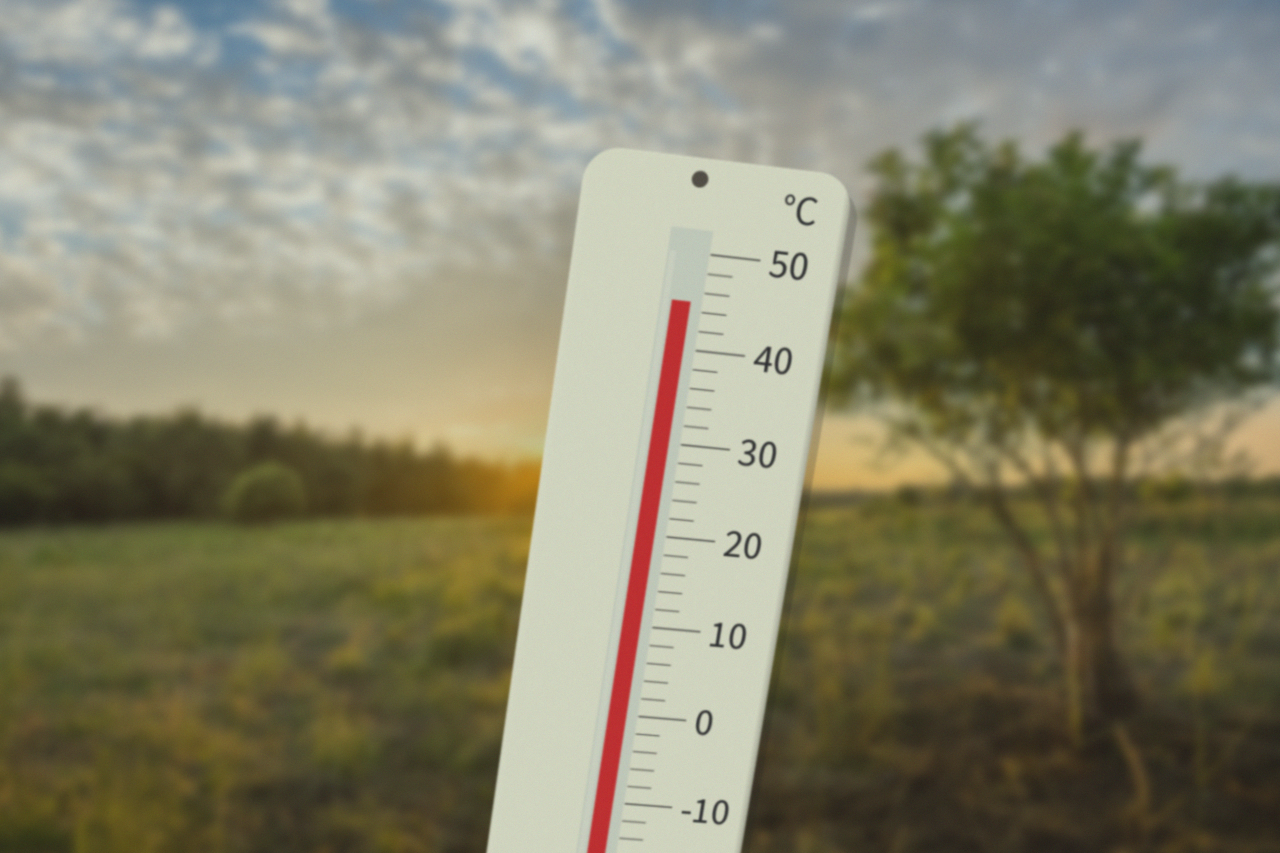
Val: 45 °C
